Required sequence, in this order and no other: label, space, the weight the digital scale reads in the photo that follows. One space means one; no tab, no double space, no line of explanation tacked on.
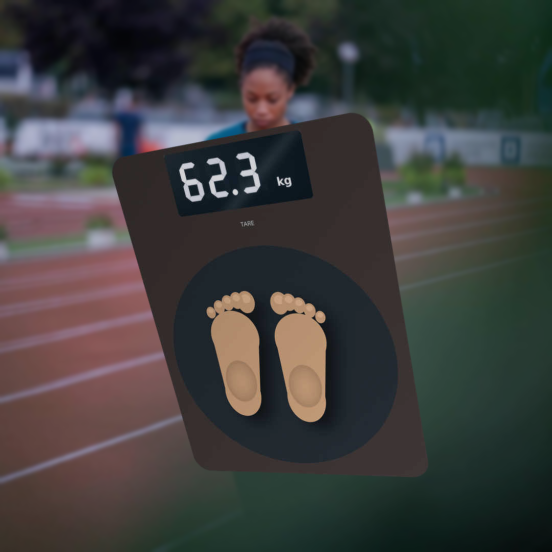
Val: 62.3 kg
